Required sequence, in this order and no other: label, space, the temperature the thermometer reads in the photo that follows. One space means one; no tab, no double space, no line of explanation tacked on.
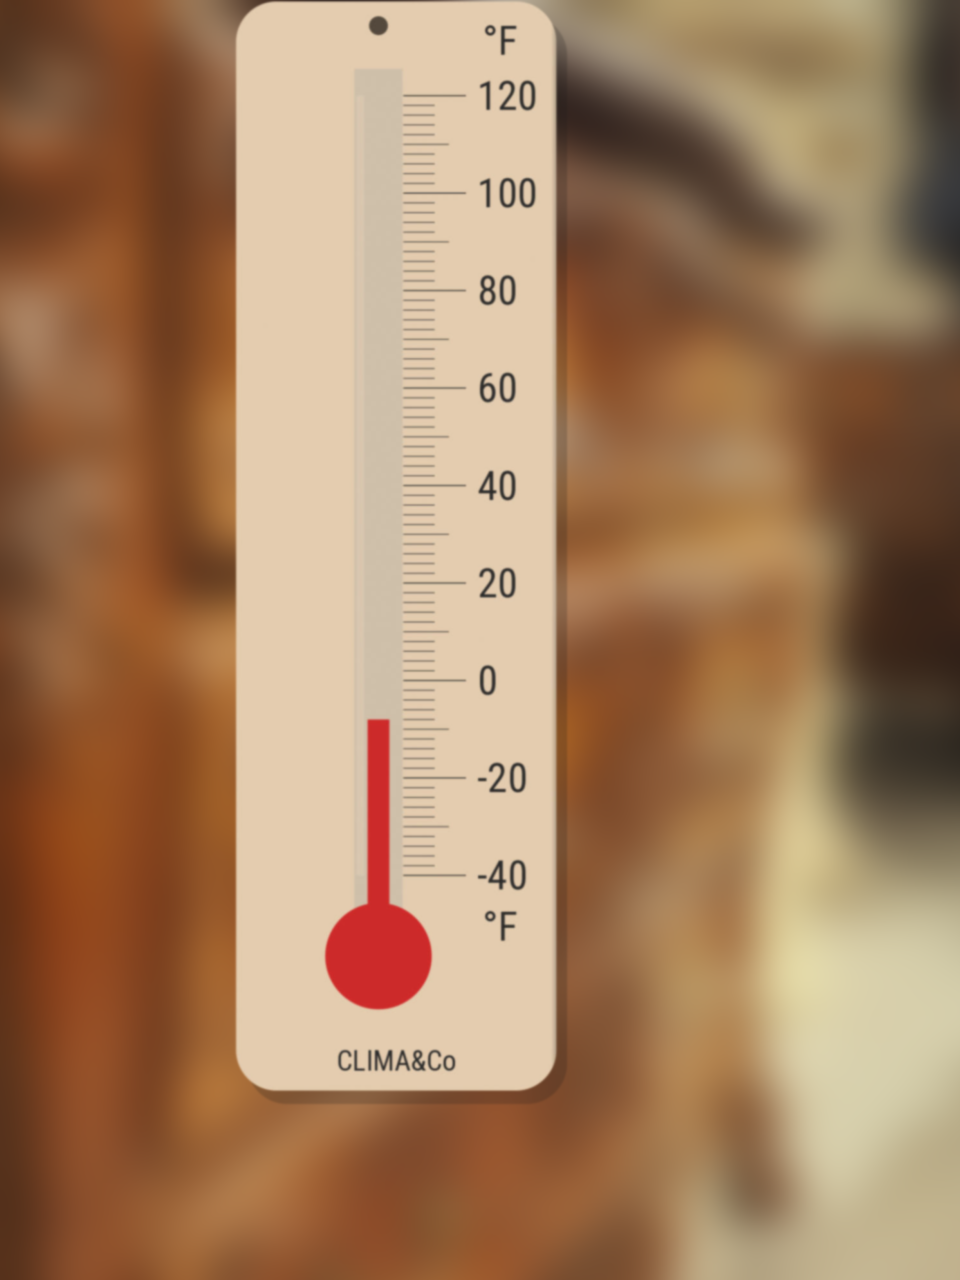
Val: -8 °F
